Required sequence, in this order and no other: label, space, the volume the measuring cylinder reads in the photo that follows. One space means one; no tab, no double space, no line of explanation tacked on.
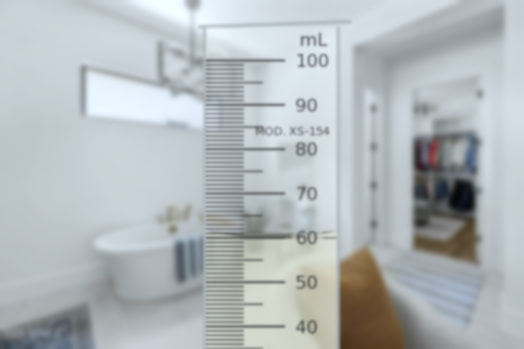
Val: 60 mL
